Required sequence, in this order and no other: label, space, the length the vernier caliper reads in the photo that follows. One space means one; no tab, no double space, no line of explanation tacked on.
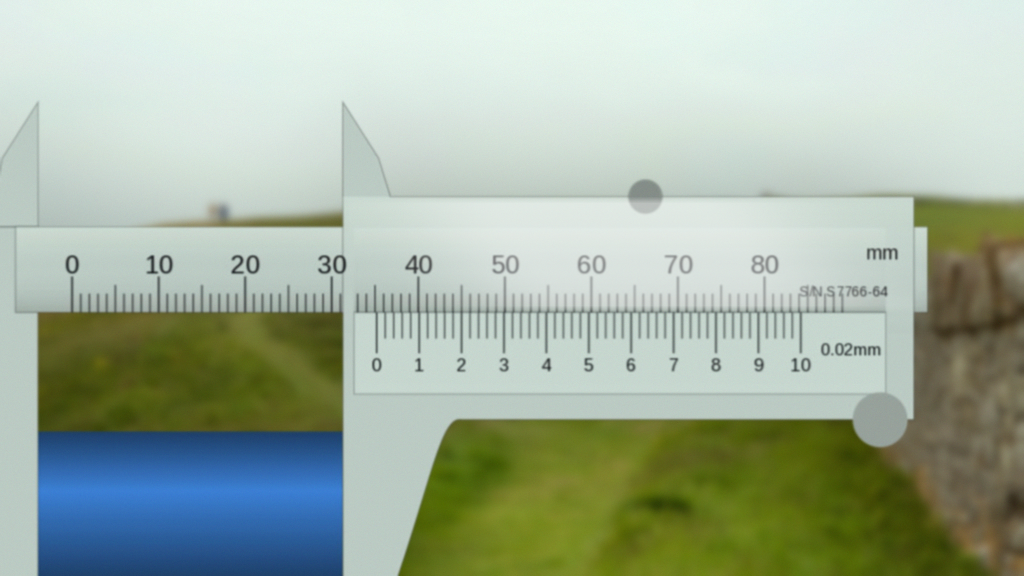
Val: 35.2 mm
